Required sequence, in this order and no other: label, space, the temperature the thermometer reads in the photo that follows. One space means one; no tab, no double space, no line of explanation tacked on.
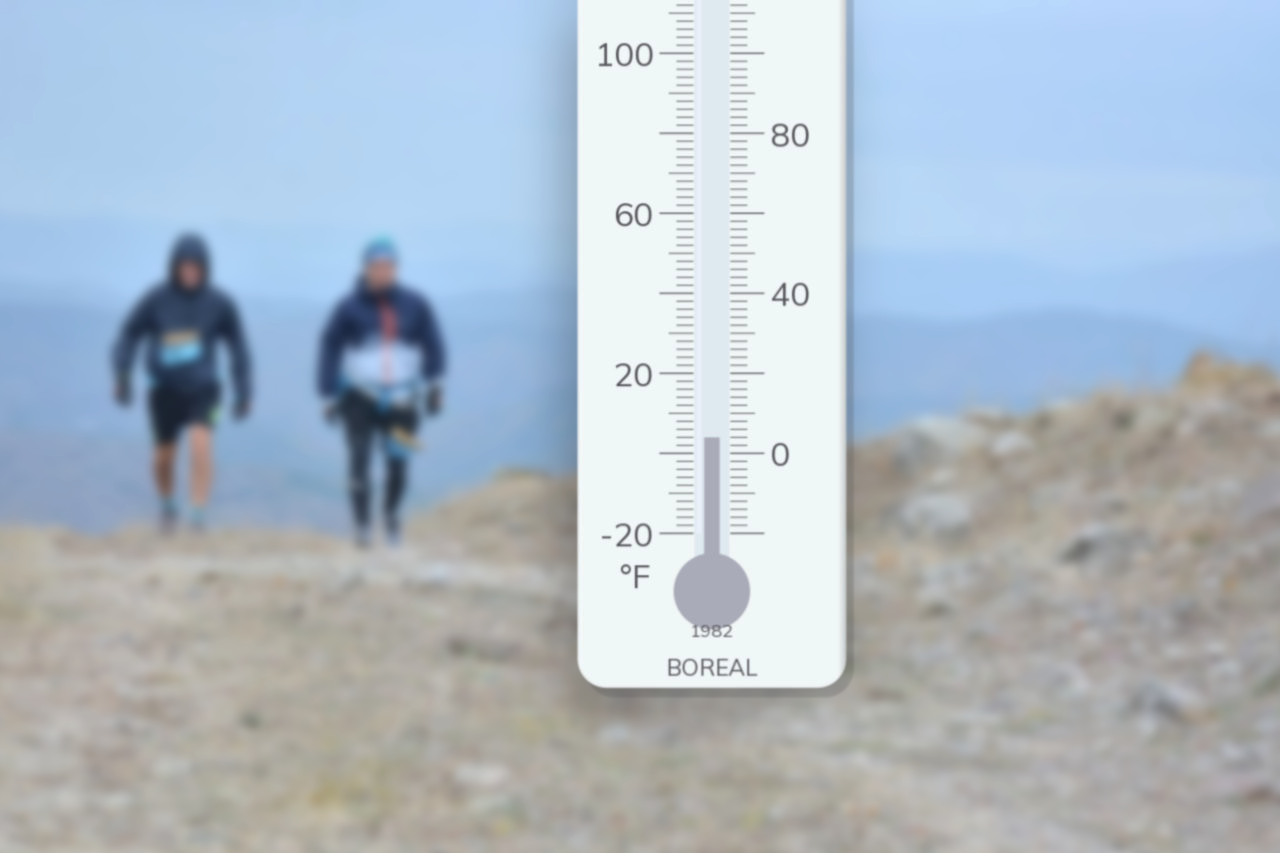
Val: 4 °F
